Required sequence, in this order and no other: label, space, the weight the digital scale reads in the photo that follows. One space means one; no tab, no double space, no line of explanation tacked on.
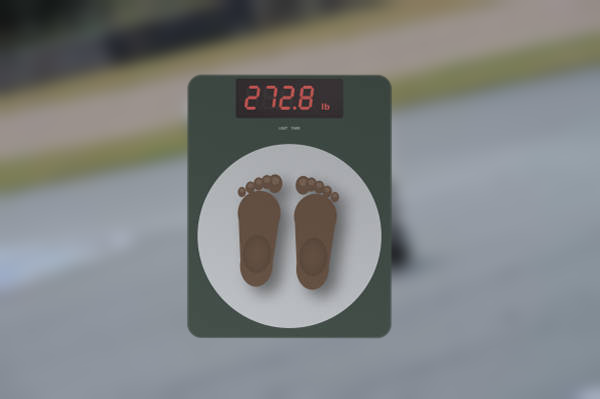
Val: 272.8 lb
